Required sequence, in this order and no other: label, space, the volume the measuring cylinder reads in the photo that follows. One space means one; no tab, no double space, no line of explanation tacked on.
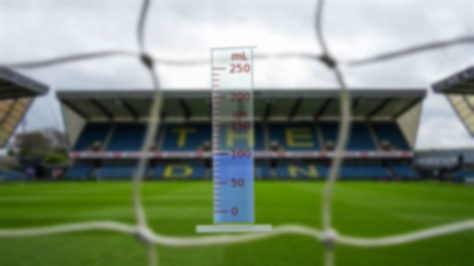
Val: 100 mL
